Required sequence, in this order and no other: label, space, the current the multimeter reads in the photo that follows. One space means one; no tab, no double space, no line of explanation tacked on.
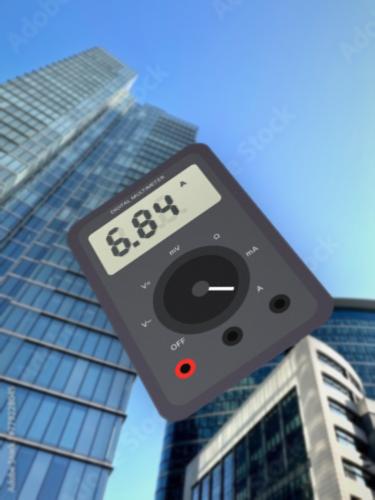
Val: 6.84 A
